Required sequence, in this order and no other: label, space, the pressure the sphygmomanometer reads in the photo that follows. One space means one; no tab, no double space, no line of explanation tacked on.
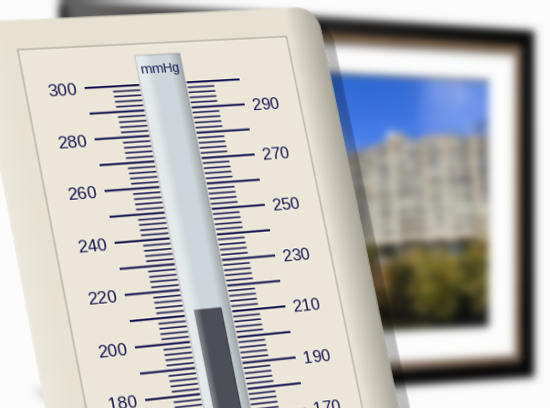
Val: 212 mmHg
